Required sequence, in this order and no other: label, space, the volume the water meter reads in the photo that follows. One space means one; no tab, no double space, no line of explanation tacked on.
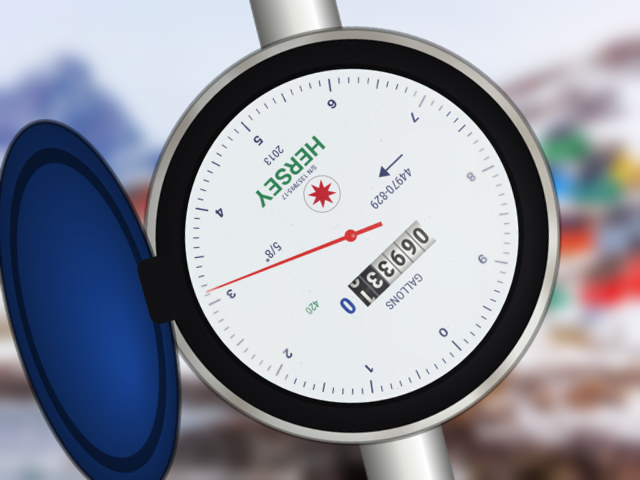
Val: 693313.1 gal
